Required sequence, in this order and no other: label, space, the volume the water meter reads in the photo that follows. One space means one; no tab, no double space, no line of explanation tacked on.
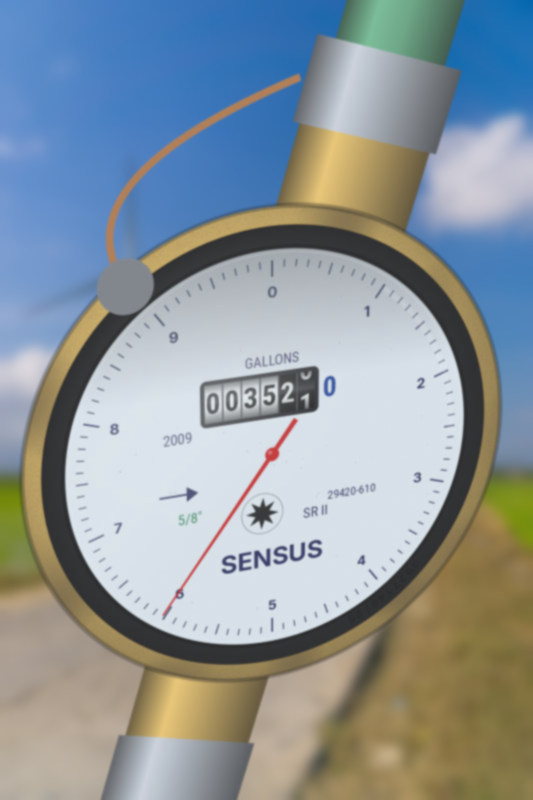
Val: 35206.0 gal
